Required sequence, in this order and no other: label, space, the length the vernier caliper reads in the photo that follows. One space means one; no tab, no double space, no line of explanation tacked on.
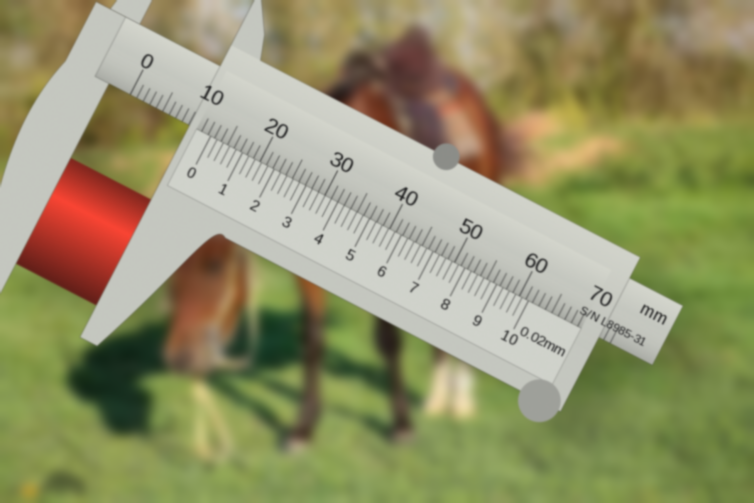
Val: 12.4 mm
